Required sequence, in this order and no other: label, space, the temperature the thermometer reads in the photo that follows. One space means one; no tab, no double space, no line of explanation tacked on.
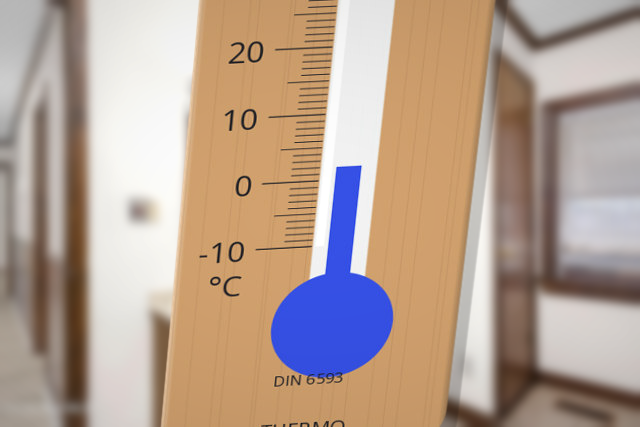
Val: 2 °C
